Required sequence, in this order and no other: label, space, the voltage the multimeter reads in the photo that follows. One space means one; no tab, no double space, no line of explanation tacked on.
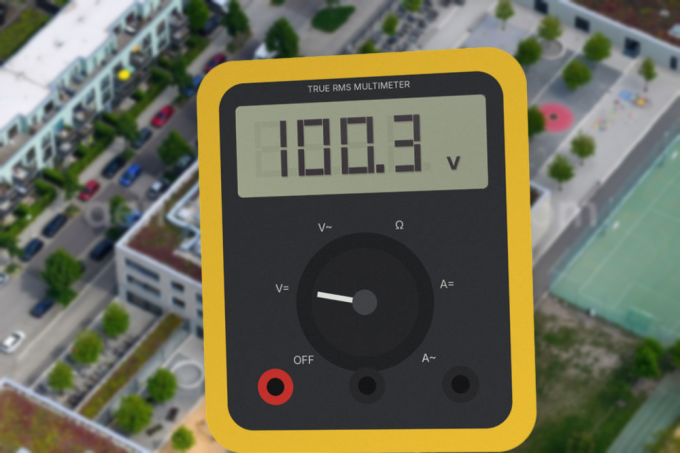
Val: 100.3 V
